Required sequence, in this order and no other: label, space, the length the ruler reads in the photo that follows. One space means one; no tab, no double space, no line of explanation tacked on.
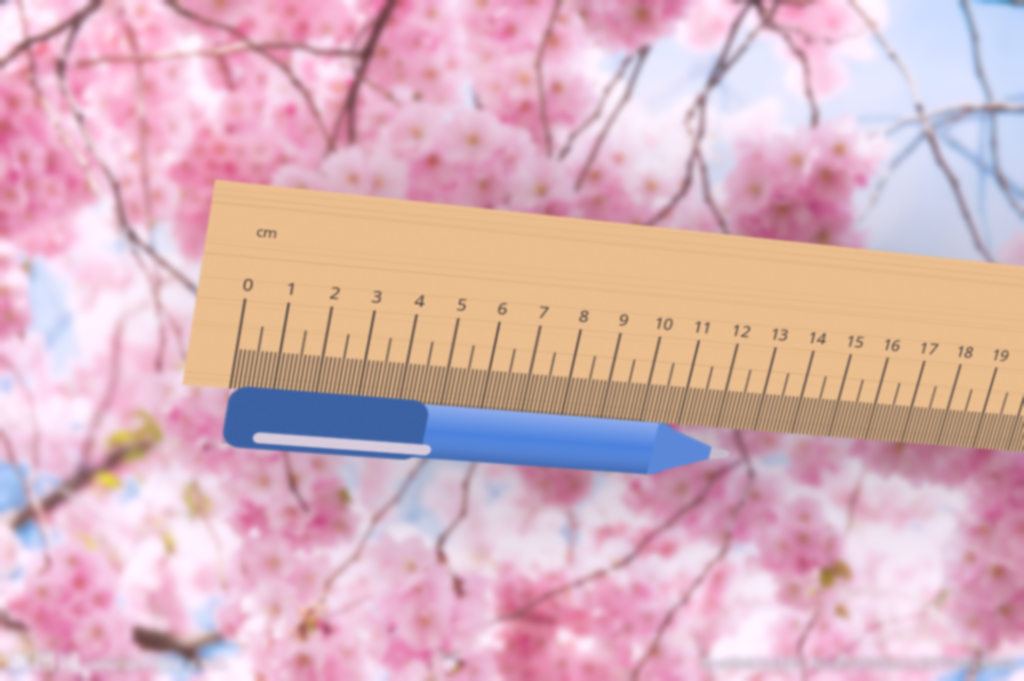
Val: 12.5 cm
